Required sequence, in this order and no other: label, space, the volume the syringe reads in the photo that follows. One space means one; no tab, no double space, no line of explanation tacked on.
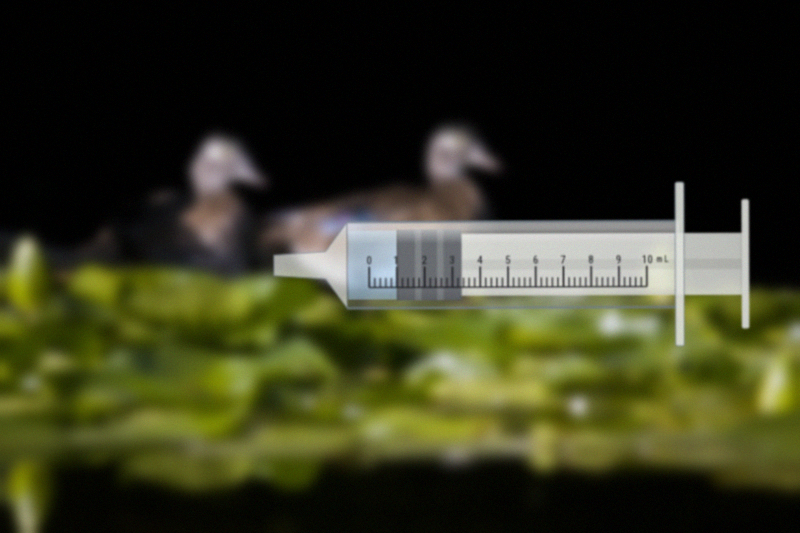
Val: 1 mL
